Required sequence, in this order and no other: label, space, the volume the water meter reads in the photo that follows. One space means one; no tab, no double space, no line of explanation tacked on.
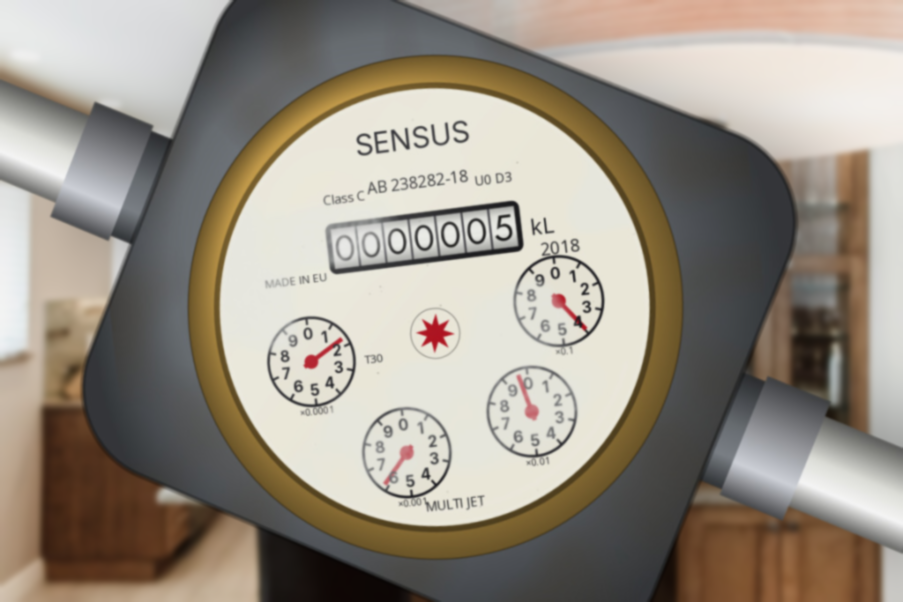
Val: 5.3961 kL
